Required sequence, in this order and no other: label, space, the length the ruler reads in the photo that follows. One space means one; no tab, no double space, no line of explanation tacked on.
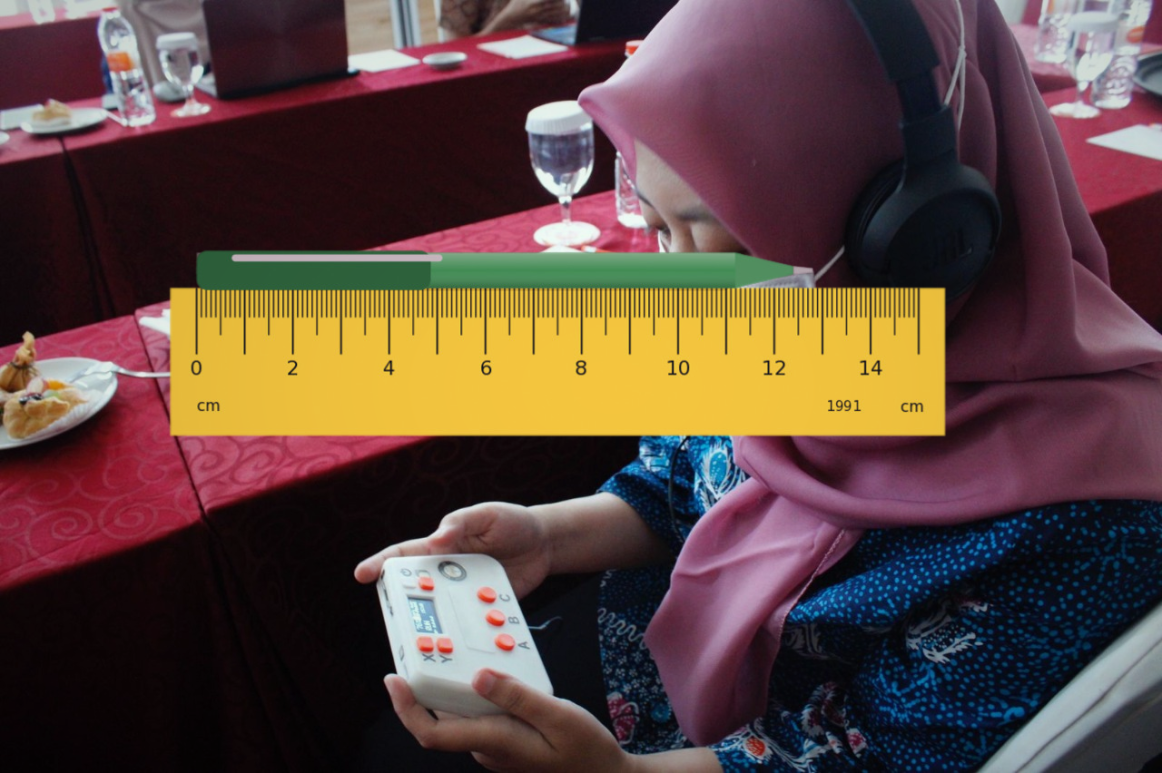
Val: 12.8 cm
